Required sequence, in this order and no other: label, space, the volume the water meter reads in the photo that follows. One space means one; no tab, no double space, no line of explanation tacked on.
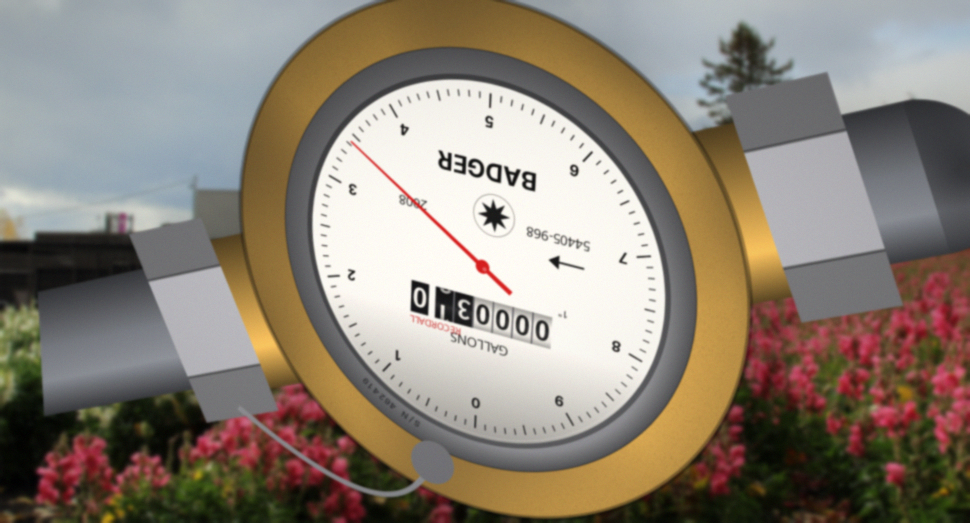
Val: 313.4 gal
